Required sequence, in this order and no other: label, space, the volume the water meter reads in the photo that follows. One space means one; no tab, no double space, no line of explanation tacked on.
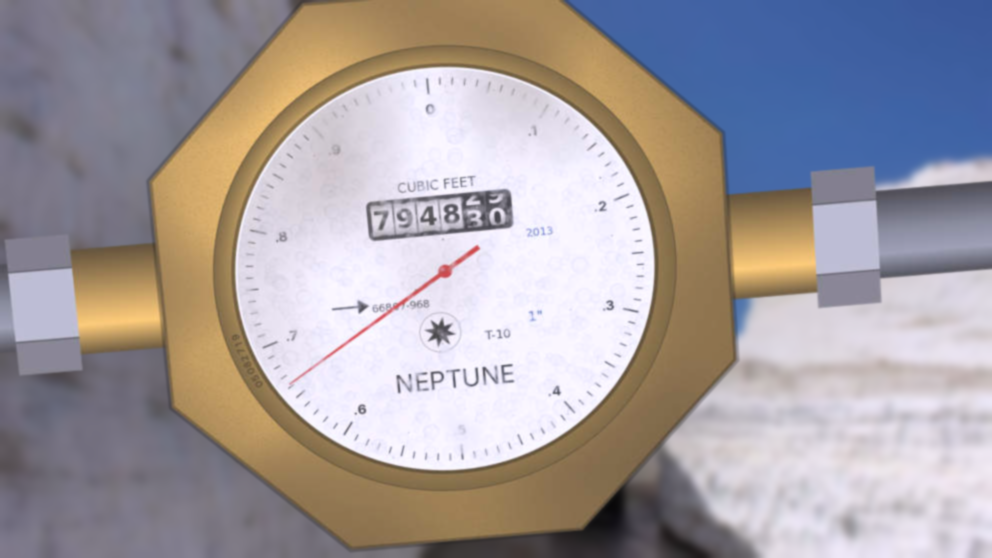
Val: 794829.66 ft³
